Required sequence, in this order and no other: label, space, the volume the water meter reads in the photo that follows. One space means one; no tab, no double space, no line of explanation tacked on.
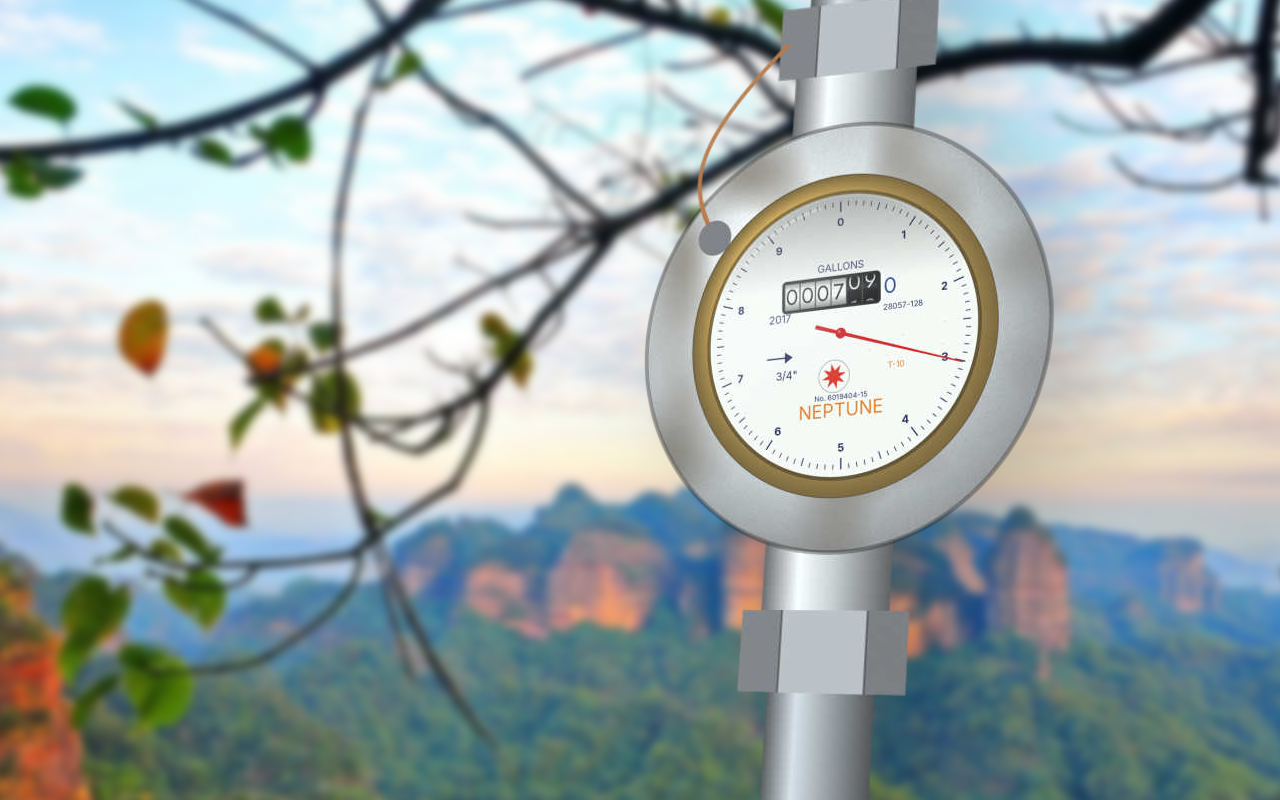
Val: 7093.0 gal
